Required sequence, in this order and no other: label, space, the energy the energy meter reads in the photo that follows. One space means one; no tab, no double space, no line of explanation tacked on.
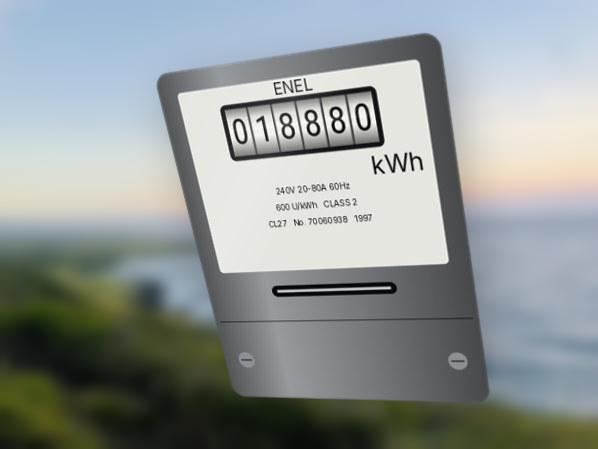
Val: 18880 kWh
